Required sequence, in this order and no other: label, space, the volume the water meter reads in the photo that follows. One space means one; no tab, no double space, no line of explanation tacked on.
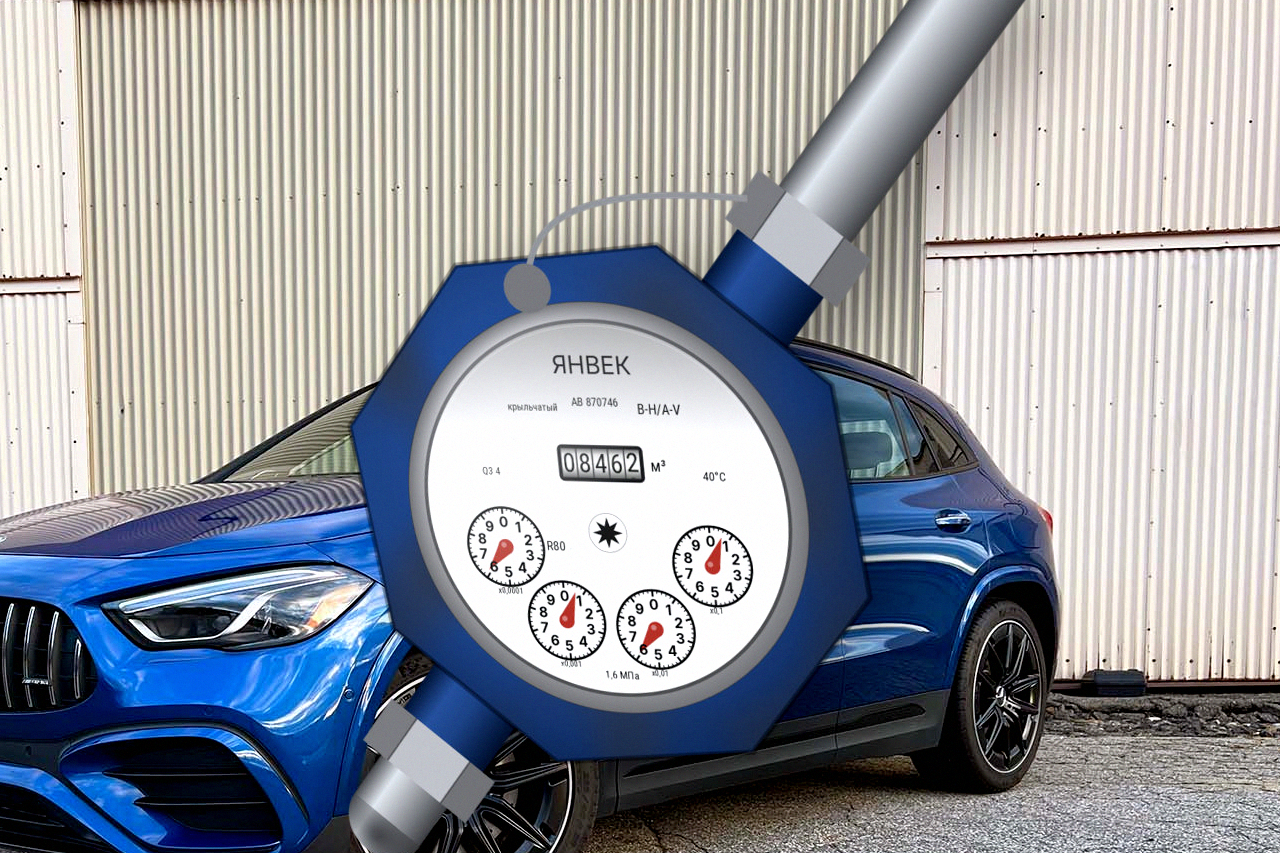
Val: 8462.0606 m³
